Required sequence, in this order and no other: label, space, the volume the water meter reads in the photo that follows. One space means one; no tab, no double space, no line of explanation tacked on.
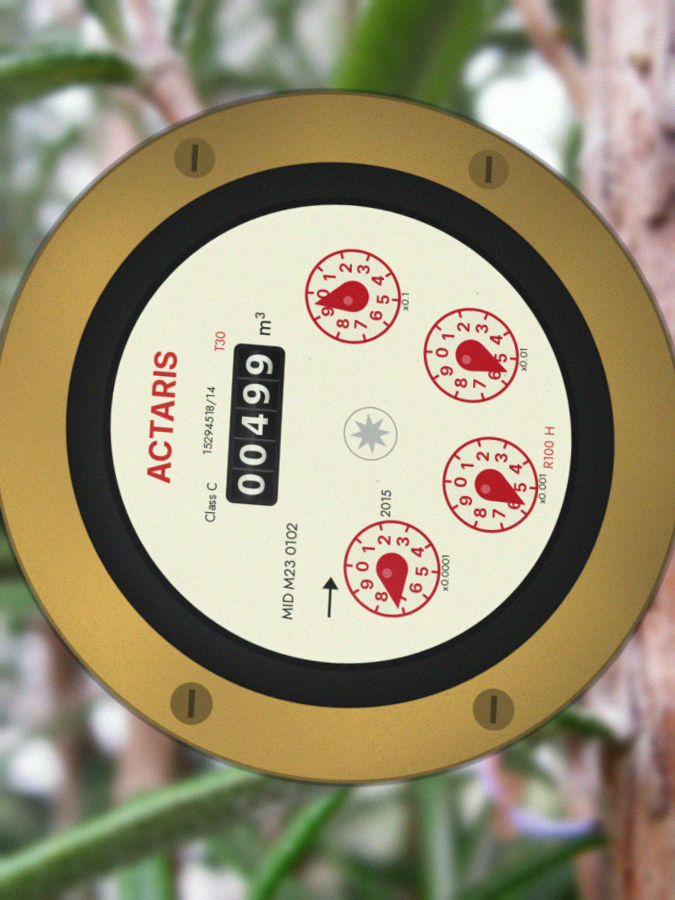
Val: 498.9557 m³
